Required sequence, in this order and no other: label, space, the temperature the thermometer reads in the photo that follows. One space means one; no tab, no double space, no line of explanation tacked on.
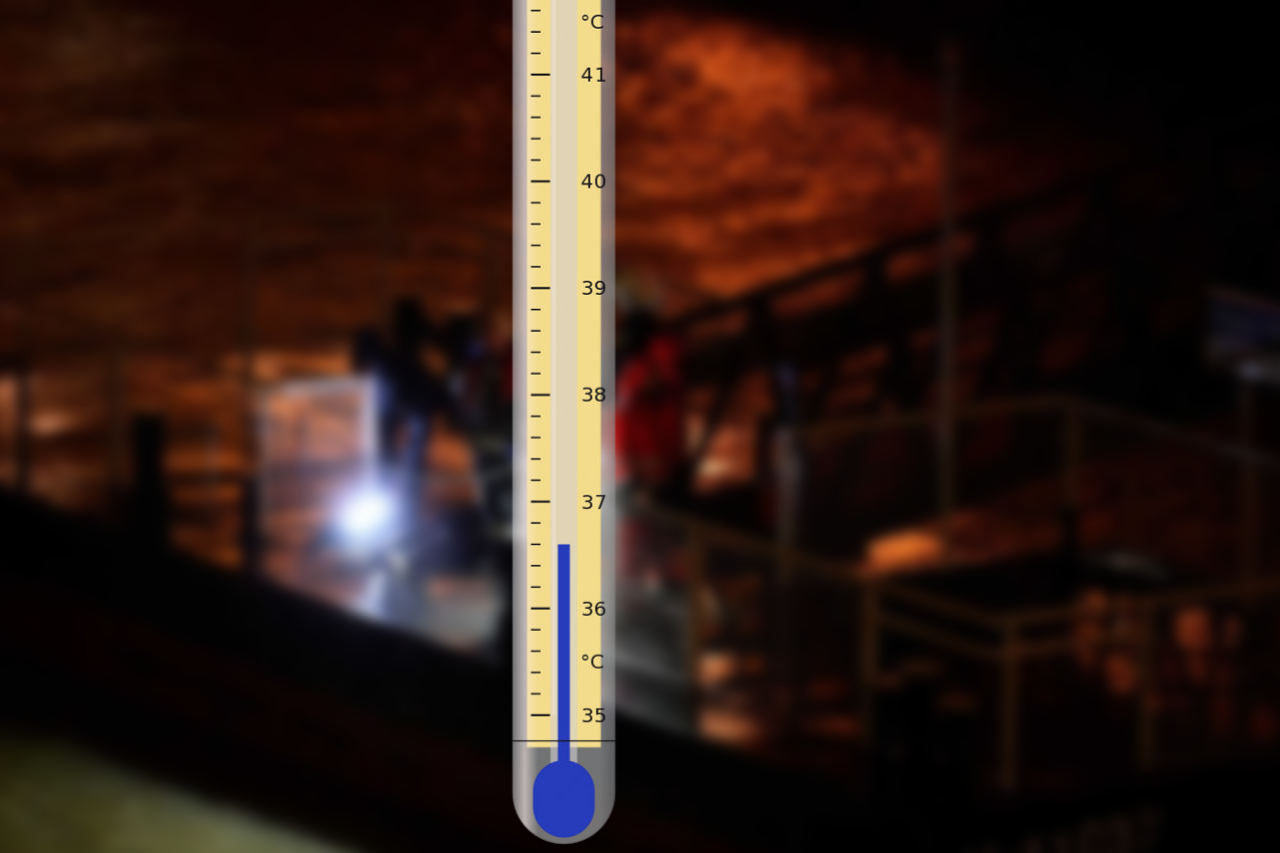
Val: 36.6 °C
